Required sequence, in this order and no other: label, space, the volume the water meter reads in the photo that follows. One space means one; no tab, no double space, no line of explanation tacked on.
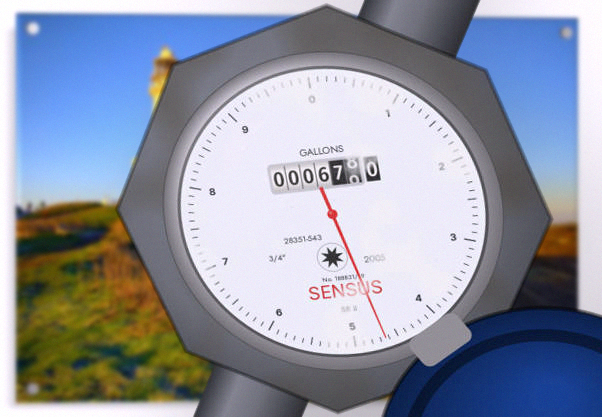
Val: 6784.6 gal
